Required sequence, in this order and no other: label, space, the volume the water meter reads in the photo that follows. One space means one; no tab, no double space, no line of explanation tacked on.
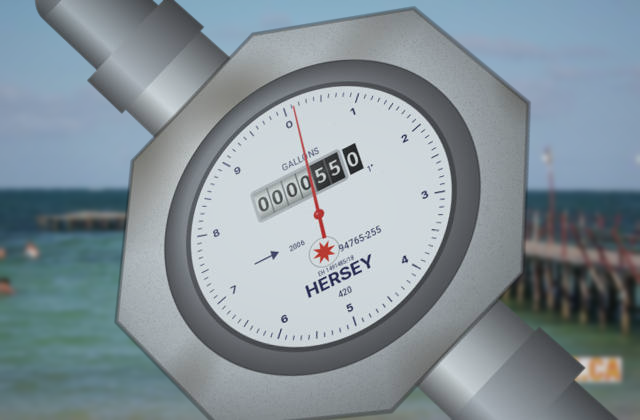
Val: 550.1 gal
